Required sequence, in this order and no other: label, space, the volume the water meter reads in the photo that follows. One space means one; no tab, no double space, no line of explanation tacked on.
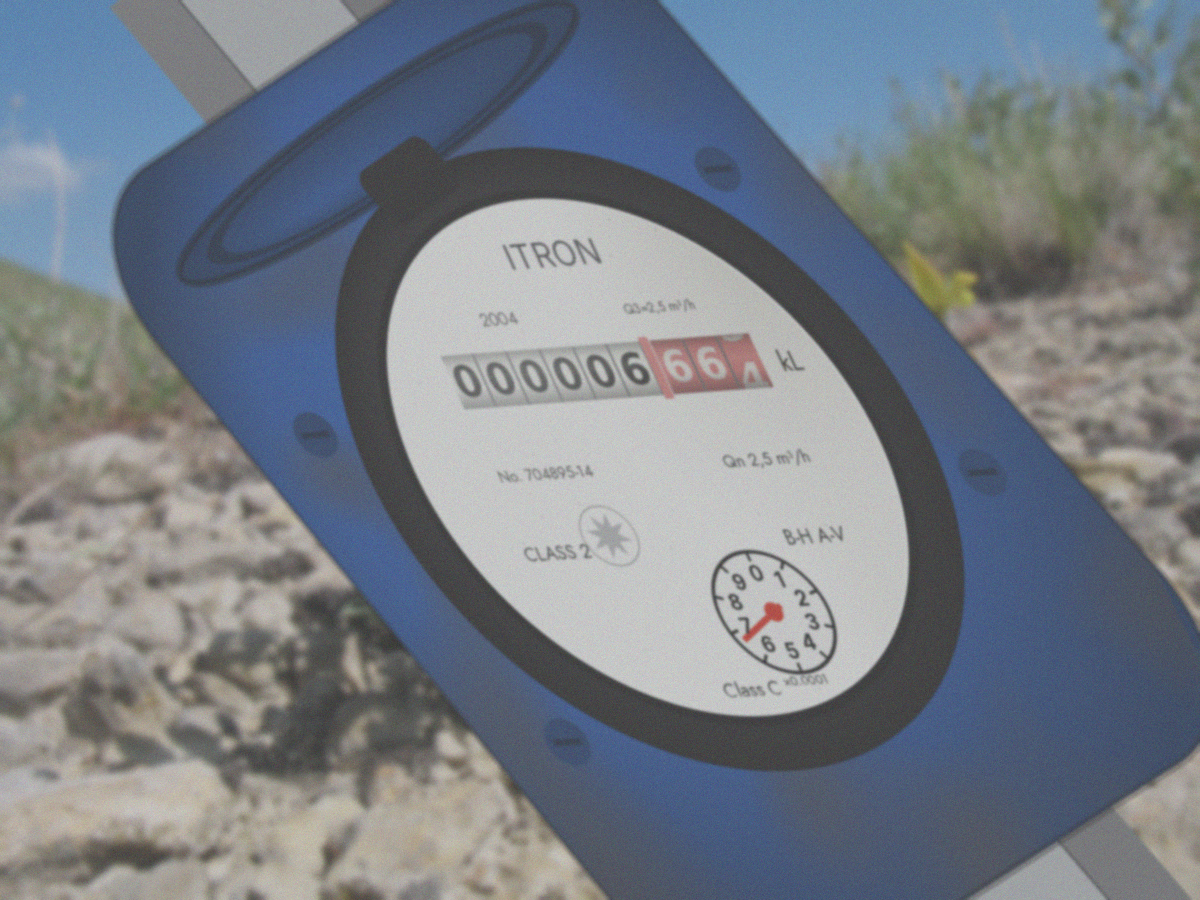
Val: 6.6636 kL
